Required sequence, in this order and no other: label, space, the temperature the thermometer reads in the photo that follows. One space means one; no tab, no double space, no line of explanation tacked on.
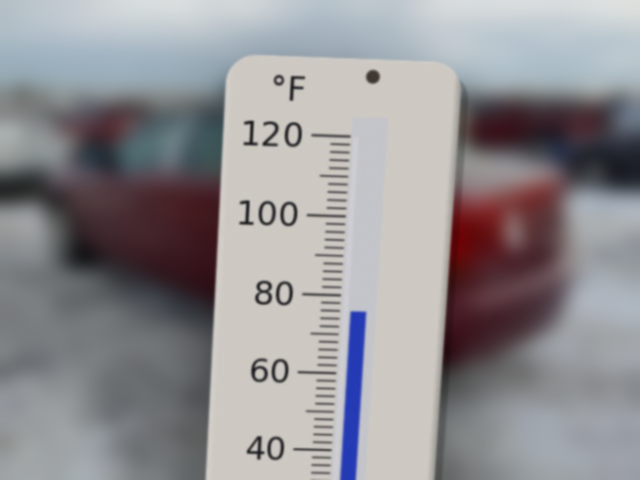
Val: 76 °F
